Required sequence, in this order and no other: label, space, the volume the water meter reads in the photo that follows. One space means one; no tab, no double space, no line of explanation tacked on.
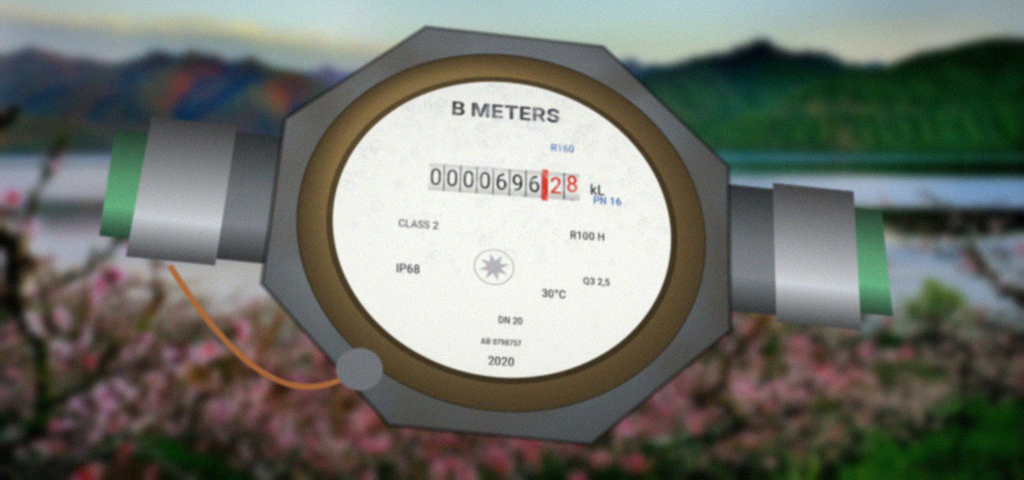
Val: 696.28 kL
